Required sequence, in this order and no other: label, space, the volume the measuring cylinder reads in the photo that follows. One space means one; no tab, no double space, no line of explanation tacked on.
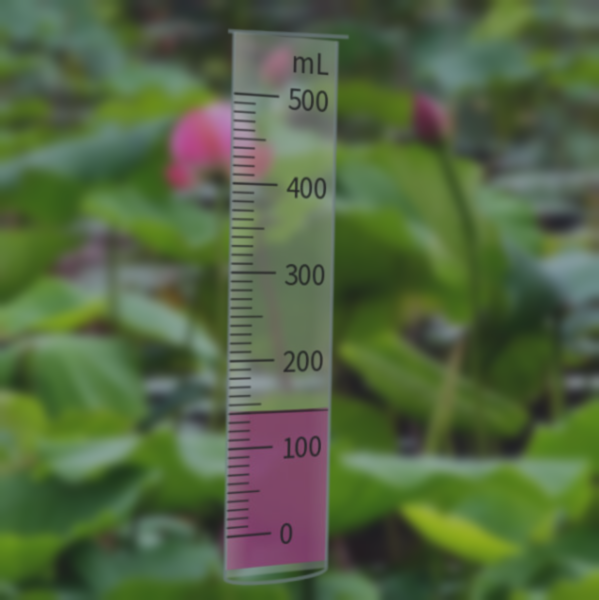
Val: 140 mL
